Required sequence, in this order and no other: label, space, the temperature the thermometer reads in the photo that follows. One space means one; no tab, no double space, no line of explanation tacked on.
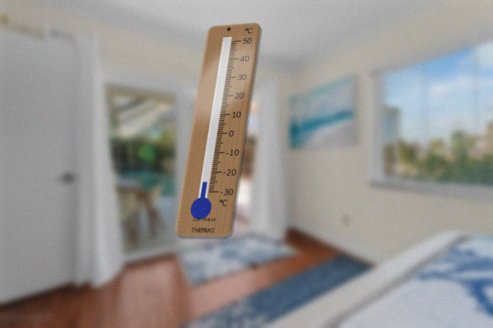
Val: -25 °C
